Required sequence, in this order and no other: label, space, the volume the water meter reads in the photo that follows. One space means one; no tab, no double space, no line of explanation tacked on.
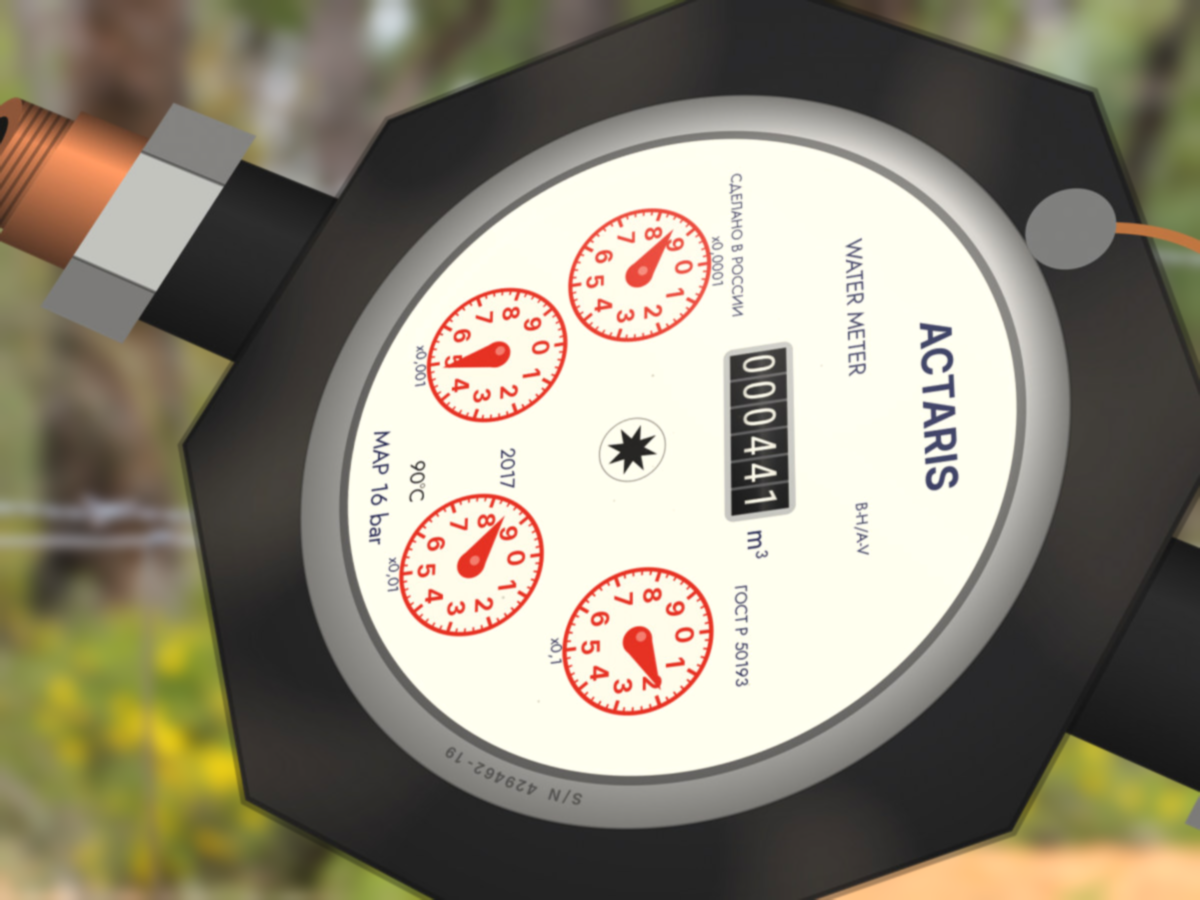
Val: 441.1848 m³
